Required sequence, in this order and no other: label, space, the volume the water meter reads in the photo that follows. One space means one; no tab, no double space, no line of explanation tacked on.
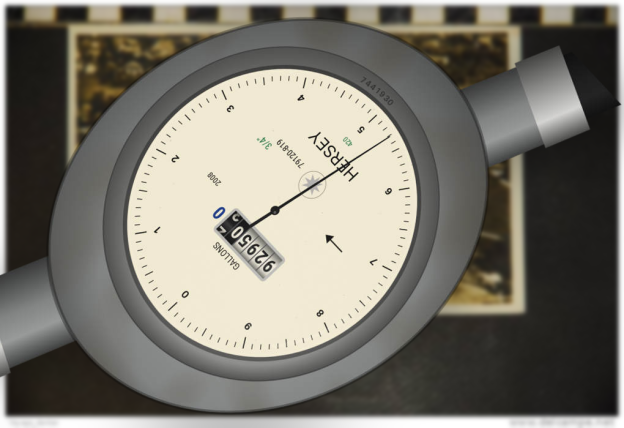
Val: 9295025.3 gal
